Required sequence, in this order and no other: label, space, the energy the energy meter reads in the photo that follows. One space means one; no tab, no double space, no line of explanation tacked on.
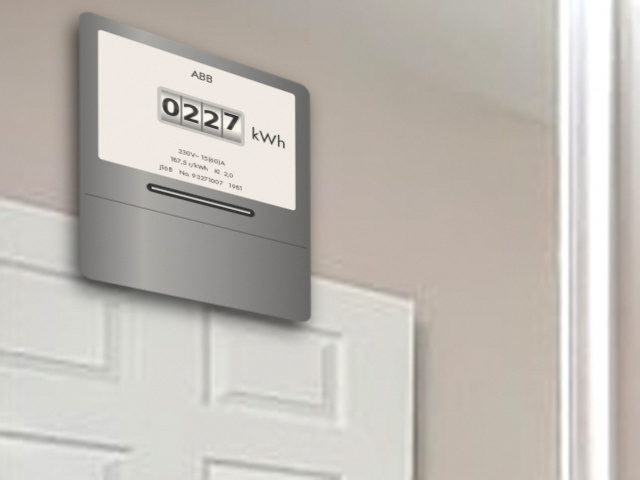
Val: 227 kWh
